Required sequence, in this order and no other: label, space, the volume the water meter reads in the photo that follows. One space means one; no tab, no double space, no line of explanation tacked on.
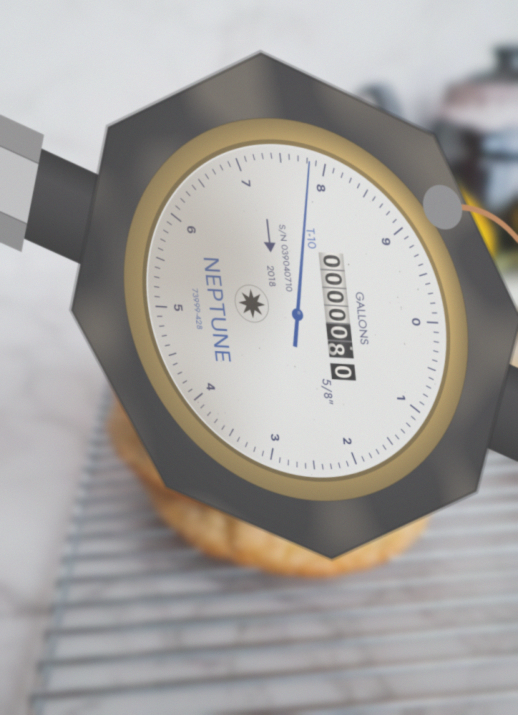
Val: 77.8 gal
